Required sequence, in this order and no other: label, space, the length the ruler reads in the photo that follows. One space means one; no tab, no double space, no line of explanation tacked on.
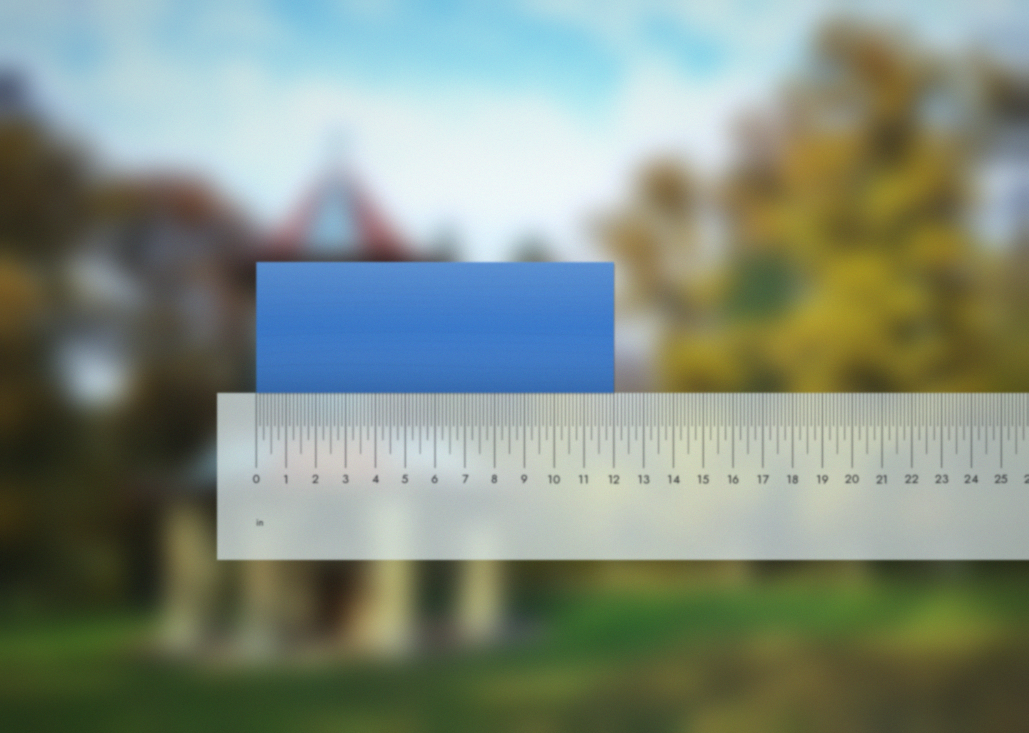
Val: 12 in
